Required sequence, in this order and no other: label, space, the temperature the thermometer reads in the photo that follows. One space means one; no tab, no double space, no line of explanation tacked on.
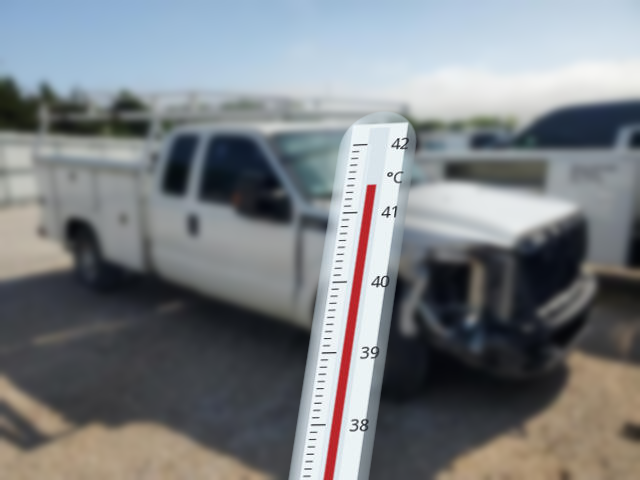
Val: 41.4 °C
